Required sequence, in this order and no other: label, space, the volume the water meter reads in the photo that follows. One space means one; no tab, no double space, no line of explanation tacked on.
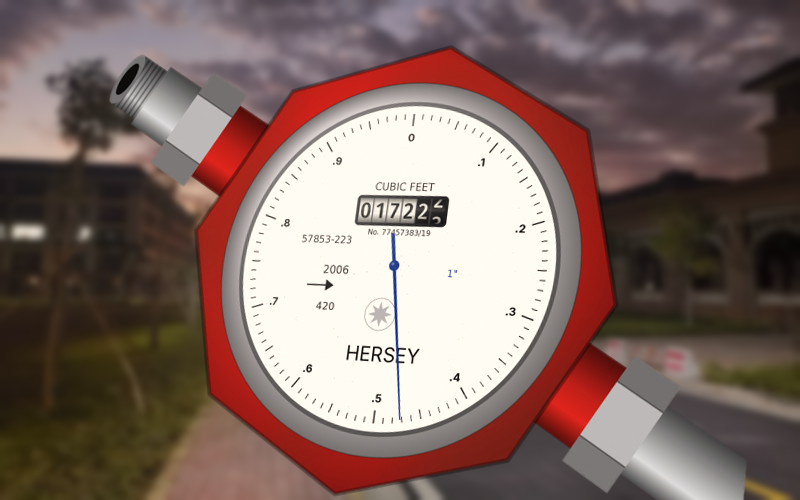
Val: 17222.47 ft³
